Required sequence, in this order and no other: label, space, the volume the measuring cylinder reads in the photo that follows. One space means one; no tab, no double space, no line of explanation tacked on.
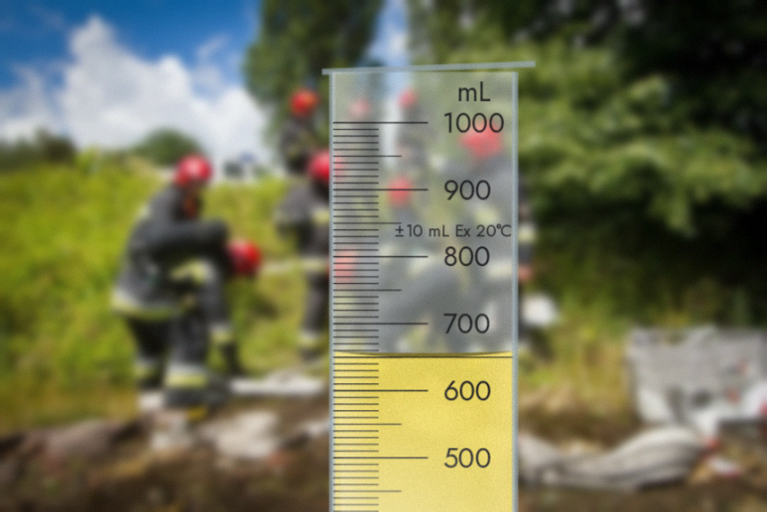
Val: 650 mL
